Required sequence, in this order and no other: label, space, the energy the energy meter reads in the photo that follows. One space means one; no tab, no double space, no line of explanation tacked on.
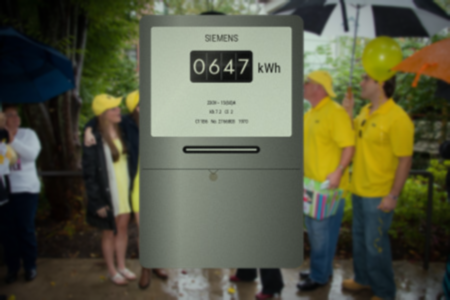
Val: 647 kWh
